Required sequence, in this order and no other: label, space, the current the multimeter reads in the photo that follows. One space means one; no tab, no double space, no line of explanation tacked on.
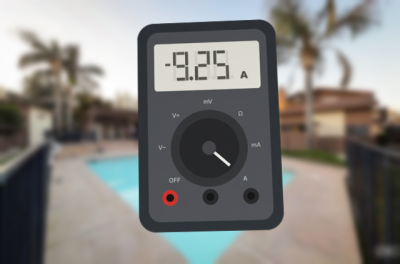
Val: -9.25 A
